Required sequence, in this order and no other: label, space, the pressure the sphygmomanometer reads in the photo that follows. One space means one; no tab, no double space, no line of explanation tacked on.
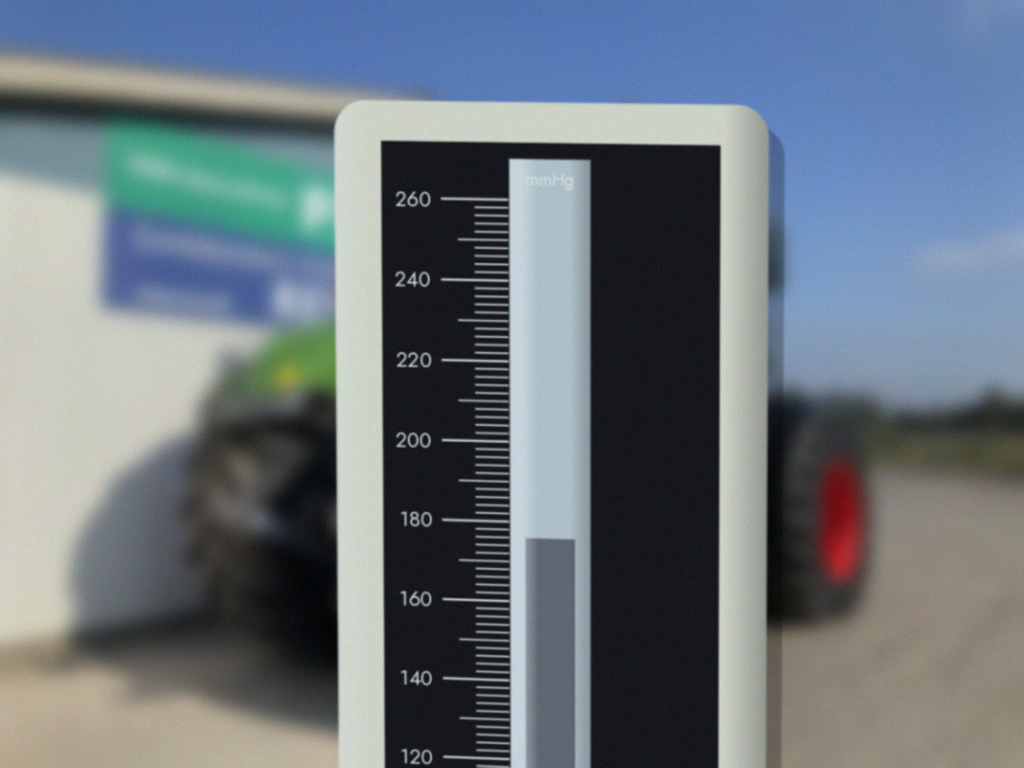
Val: 176 mmHg
